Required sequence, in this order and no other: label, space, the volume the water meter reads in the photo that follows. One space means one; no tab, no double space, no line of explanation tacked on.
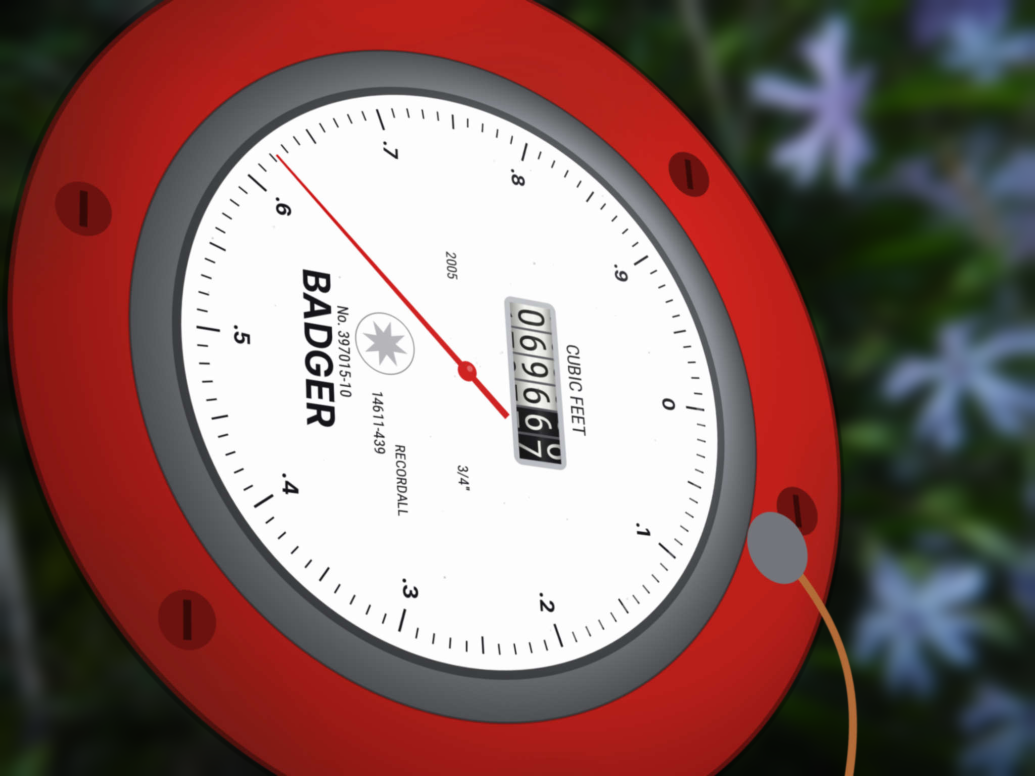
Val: 69666.62 ft³
